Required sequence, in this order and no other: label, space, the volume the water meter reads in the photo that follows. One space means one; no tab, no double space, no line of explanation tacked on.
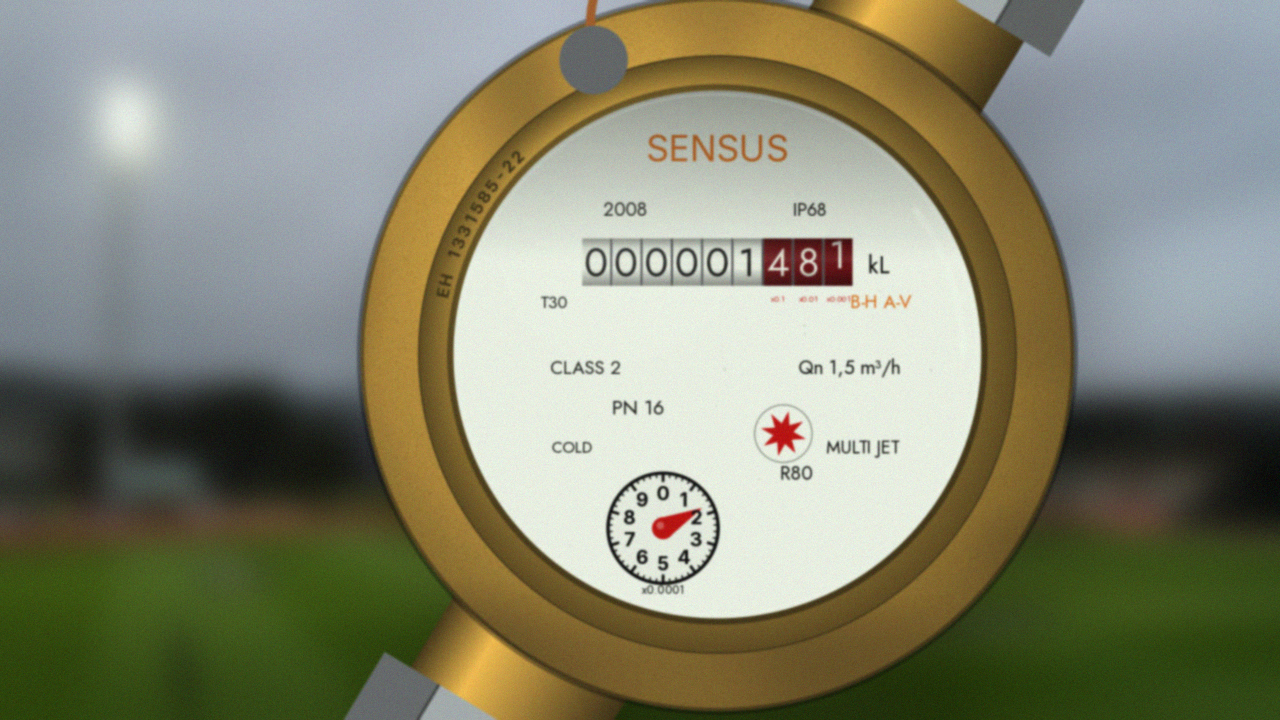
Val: 1.4811 kL
